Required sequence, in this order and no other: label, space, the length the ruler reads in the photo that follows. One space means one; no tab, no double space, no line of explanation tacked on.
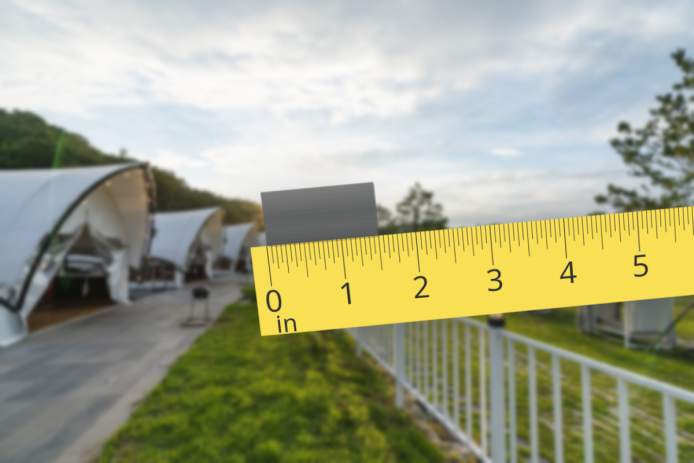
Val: 1.5 in
